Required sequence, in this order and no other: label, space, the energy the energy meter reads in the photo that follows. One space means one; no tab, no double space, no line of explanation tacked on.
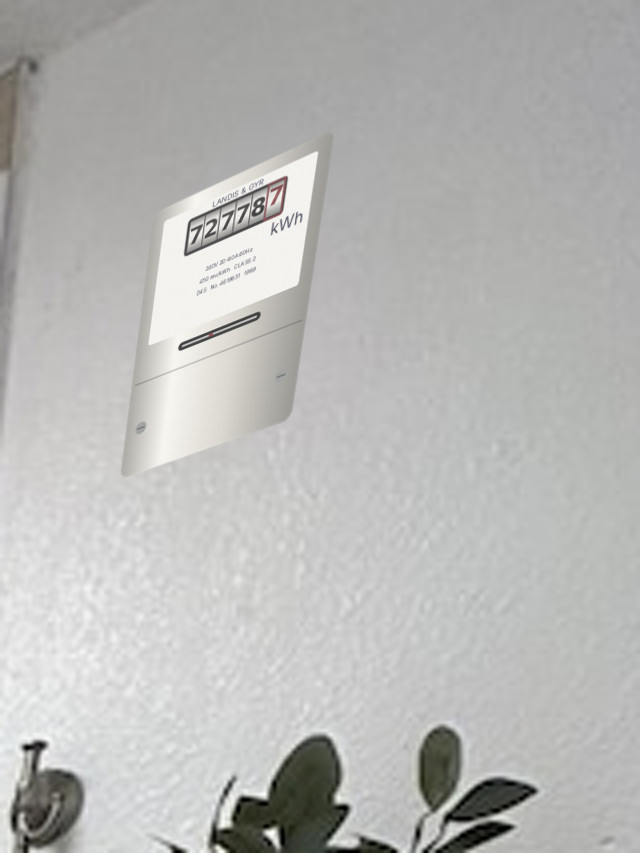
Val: 72778.7 kWh
